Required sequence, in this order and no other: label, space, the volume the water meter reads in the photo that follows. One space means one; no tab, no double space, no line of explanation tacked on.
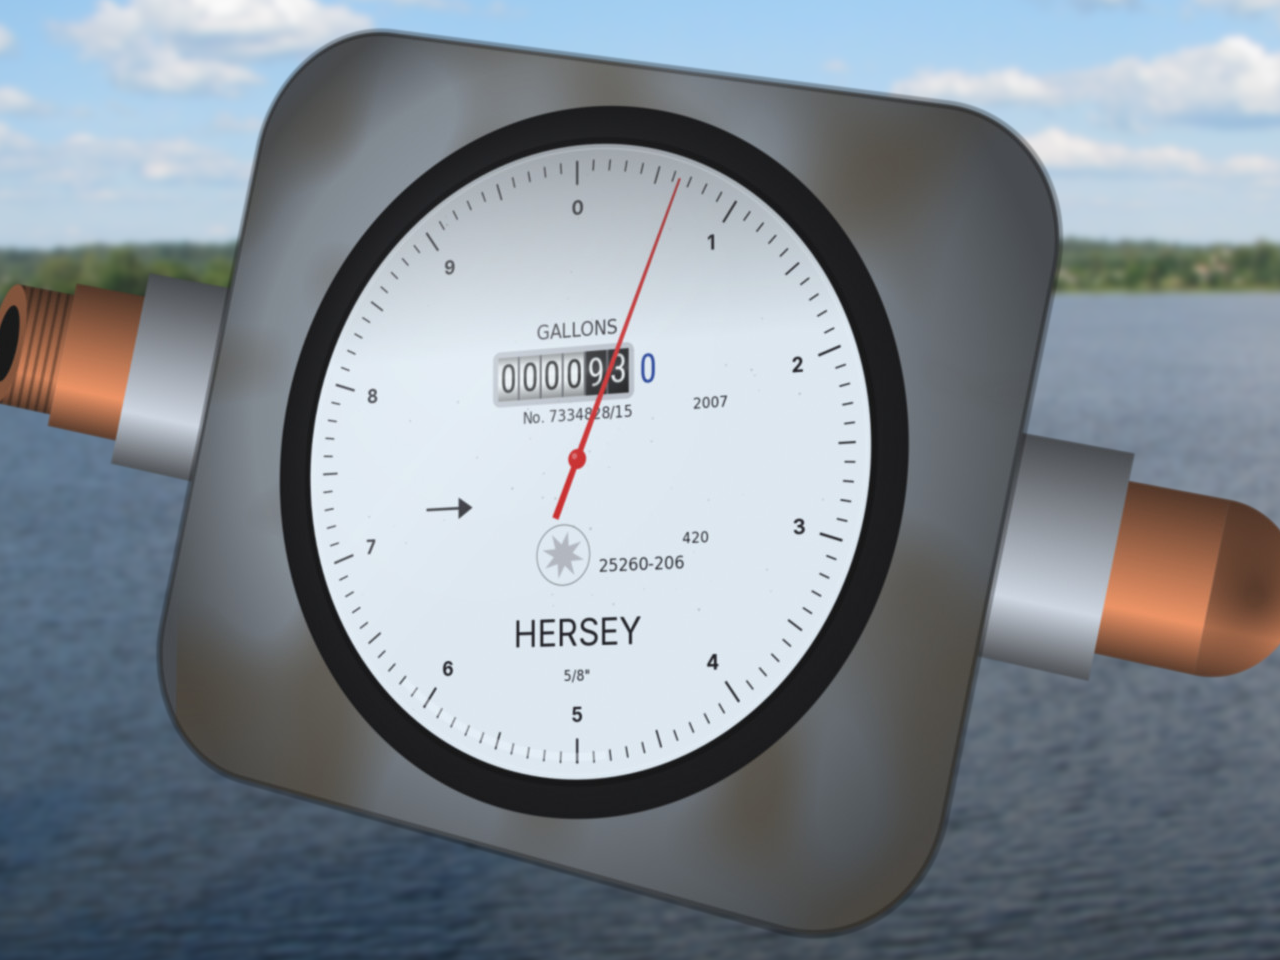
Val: 930.6 gal
